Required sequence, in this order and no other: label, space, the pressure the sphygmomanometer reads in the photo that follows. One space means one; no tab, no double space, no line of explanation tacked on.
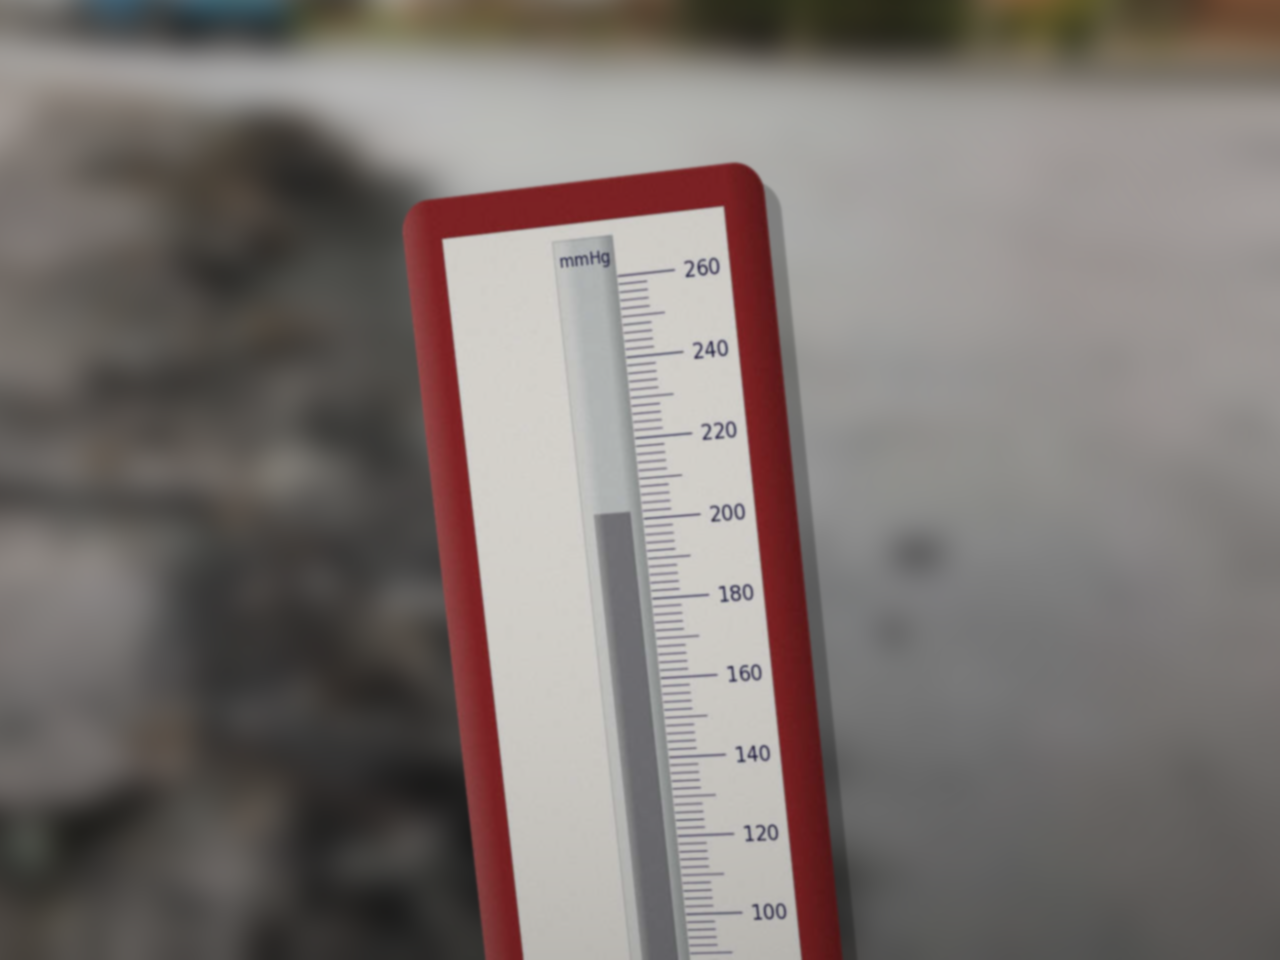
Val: 202 mmHg
